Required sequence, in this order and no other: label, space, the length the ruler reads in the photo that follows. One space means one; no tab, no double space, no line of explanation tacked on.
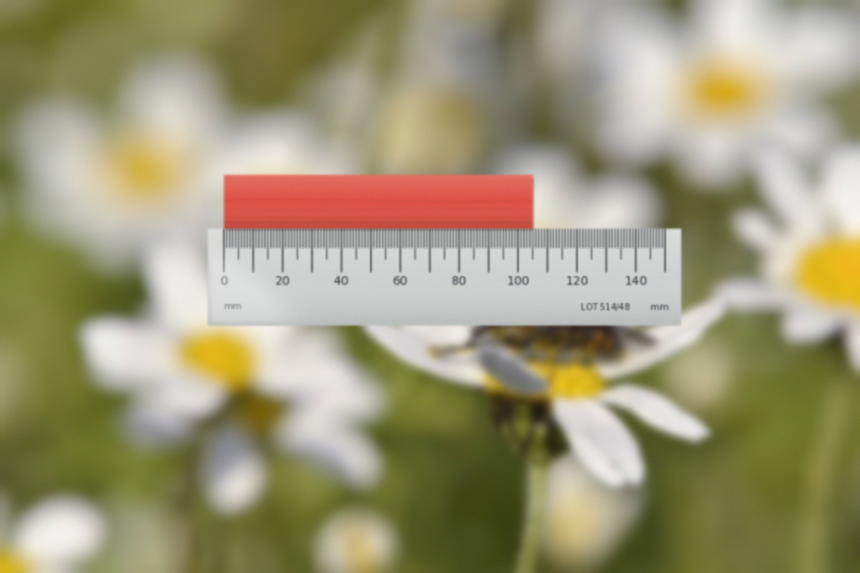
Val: 105 mm
